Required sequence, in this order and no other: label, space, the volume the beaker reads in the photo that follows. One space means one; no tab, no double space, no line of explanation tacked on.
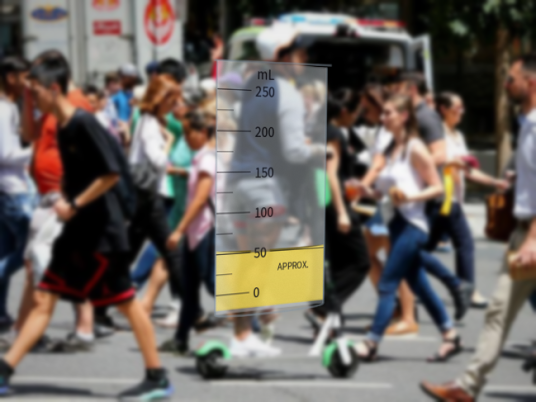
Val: 50 mL
